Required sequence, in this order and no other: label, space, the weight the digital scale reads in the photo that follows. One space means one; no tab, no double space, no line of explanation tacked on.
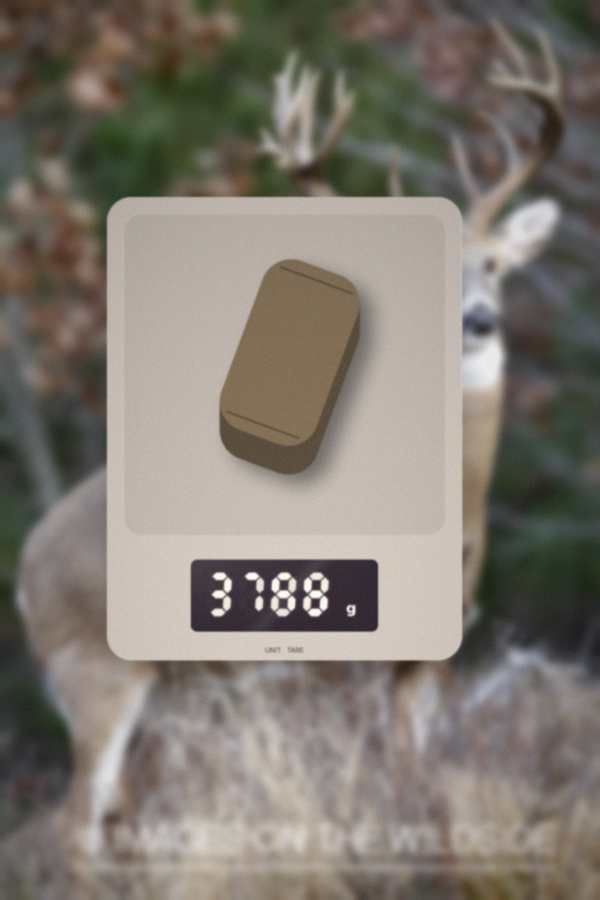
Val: 3788 g
